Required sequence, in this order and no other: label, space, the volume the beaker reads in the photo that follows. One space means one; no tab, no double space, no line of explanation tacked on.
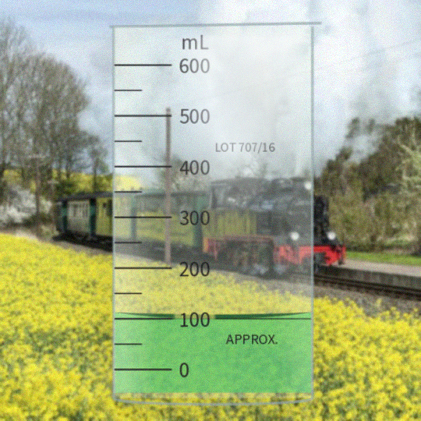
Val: 100 mL
